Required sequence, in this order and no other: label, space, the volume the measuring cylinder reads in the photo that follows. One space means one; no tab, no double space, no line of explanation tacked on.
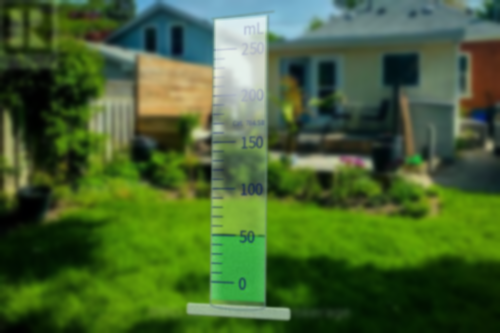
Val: 50 mL
